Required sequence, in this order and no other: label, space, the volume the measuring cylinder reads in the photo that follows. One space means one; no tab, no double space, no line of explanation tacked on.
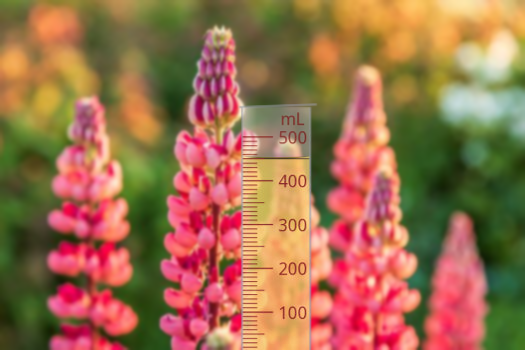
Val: 450 mL
